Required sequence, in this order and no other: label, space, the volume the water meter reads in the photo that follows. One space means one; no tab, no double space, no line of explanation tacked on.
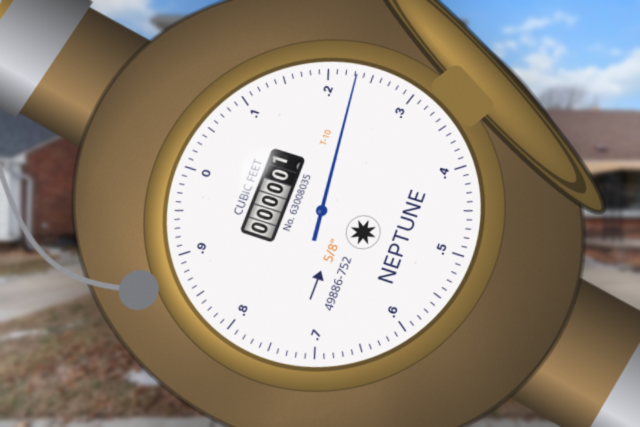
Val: 1.23 ft³
